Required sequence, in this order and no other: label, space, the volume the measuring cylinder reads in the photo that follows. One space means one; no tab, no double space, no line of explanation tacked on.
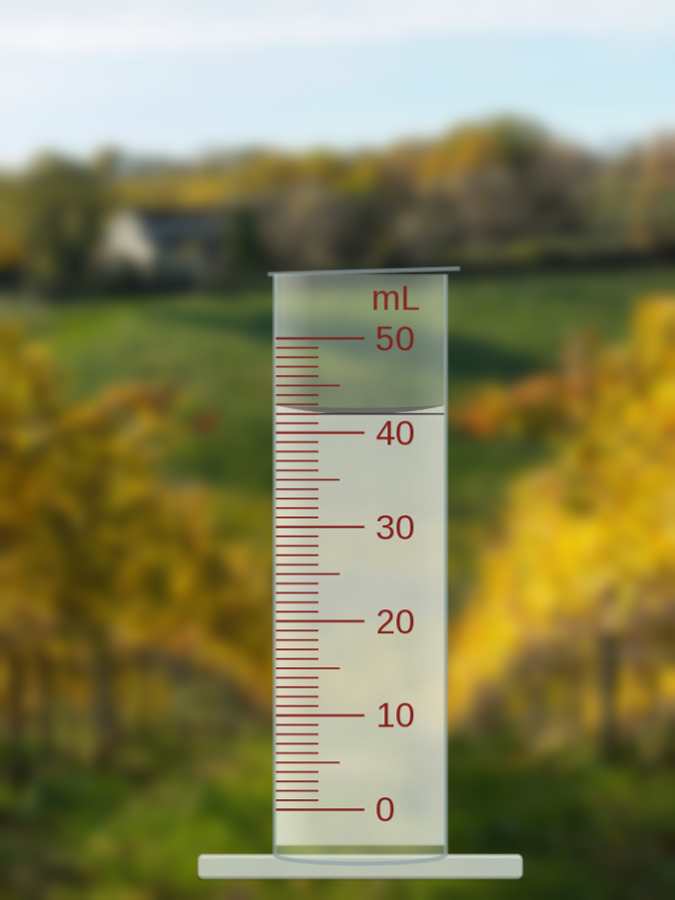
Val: 42 mL
